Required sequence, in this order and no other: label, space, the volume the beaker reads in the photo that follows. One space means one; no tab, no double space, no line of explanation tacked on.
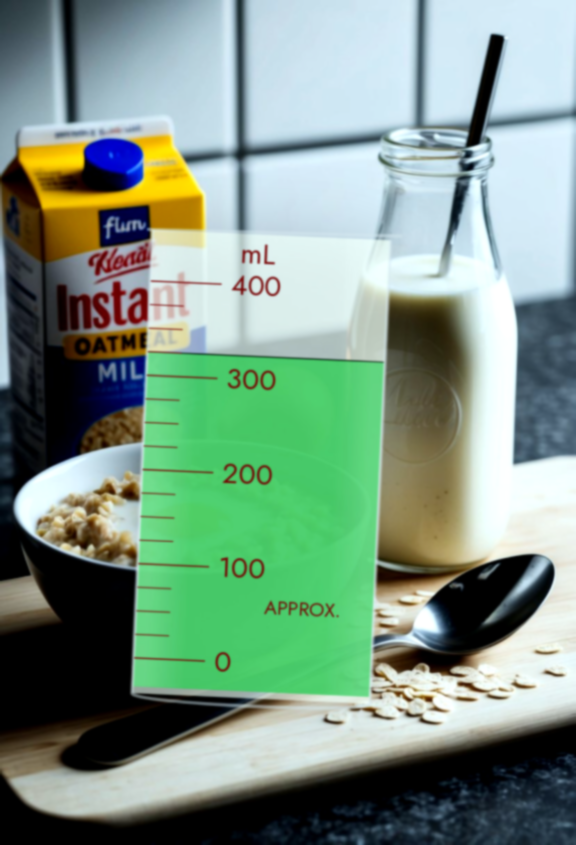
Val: 325 mL
